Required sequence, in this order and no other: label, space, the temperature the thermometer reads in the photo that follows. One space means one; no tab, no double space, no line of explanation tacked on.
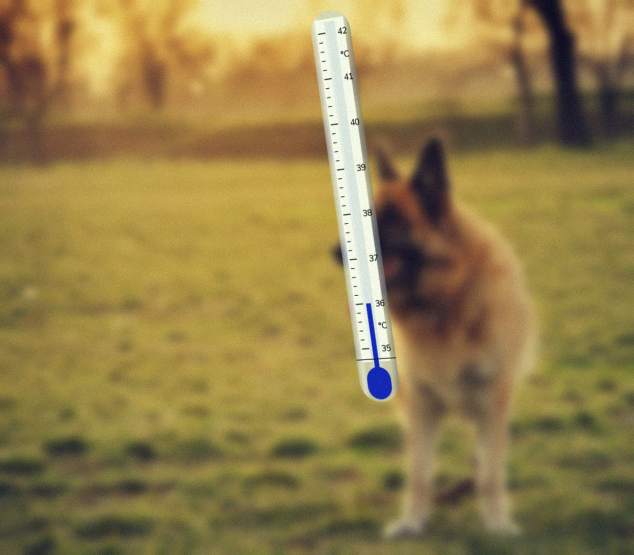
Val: 36 °C
